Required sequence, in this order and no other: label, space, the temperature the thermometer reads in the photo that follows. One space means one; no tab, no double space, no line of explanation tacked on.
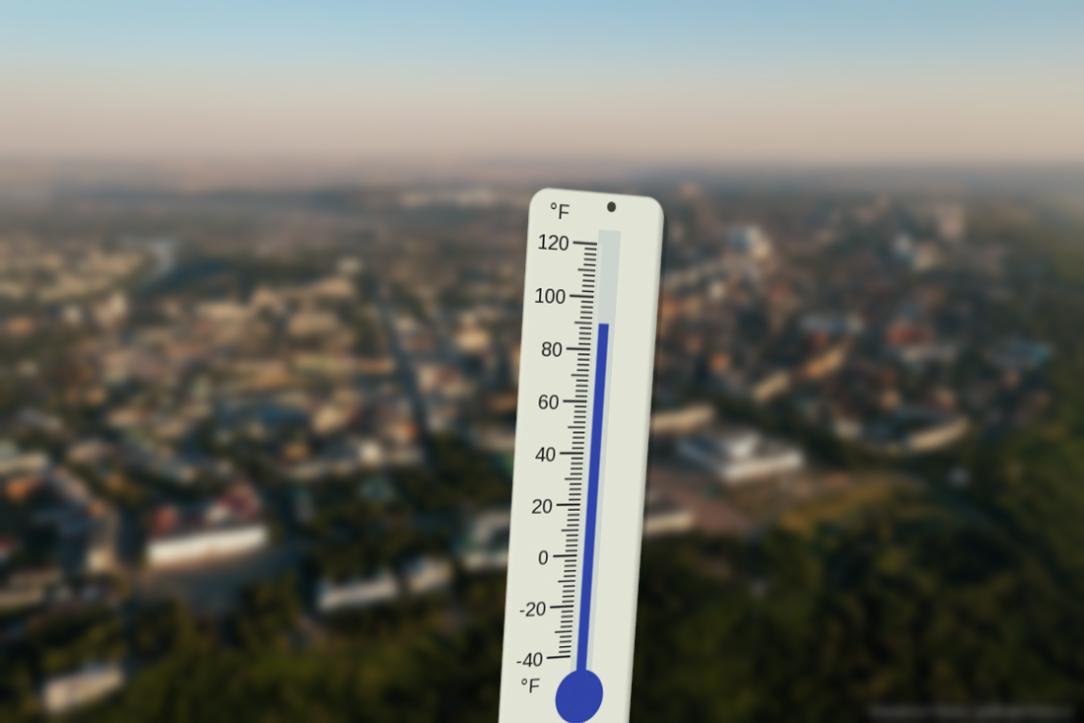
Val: 90 °F
